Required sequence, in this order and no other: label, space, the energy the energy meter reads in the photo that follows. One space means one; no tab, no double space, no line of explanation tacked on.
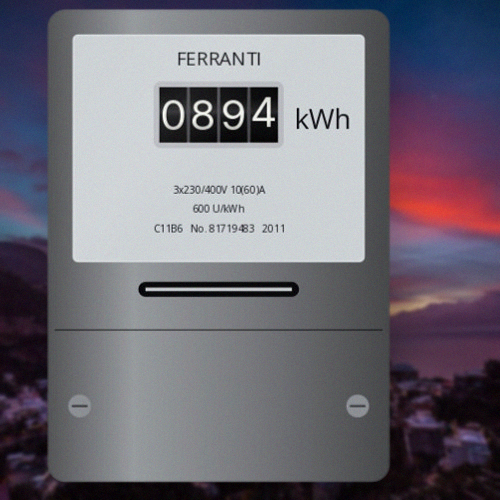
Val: 894 kWh
